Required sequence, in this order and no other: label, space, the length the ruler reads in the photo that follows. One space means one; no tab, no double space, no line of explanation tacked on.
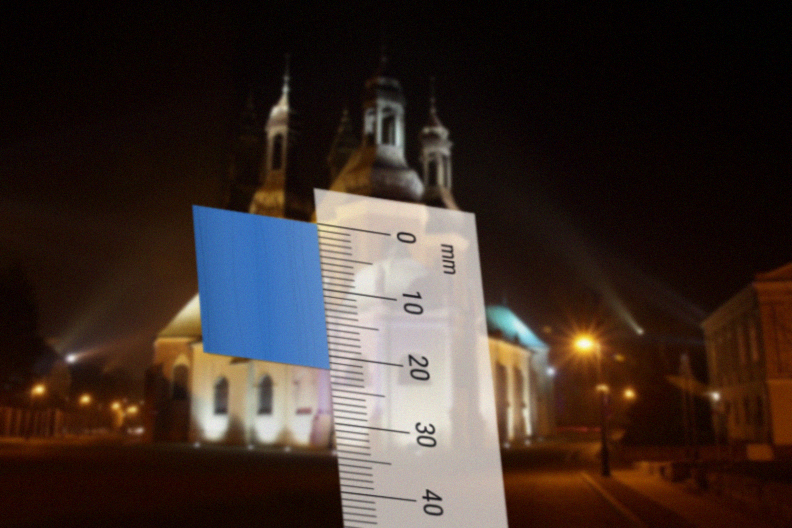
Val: 22 mm
